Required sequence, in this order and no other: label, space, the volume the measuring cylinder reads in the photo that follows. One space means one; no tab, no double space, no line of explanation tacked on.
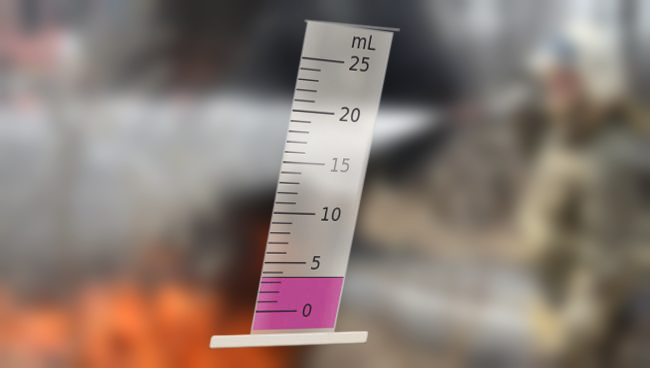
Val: 3.5 mL
